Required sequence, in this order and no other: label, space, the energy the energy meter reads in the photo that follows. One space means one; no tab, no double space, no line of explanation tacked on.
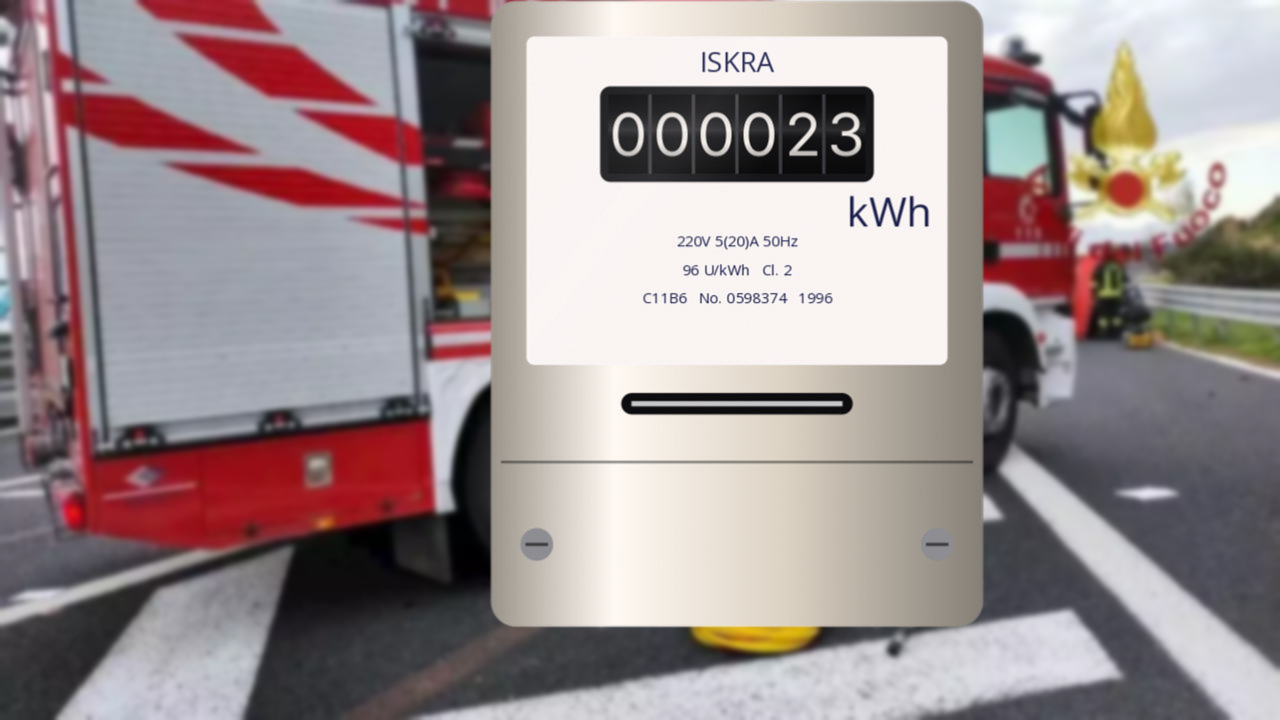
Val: 23 kWh
